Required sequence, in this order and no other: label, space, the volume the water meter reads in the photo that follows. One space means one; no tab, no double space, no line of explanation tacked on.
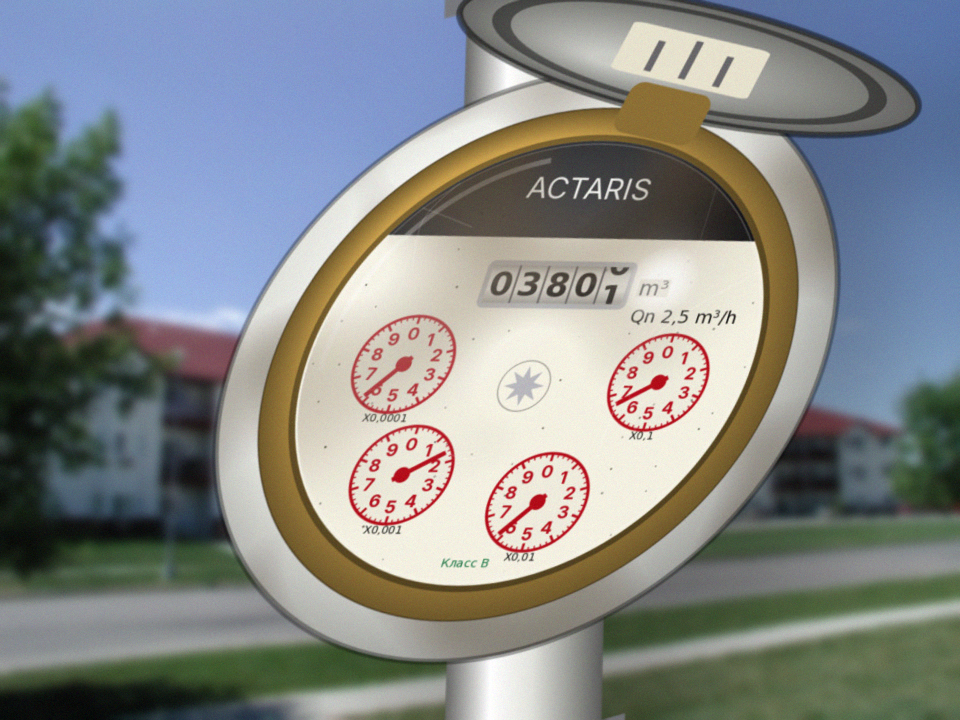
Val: 3800.6616 m³
